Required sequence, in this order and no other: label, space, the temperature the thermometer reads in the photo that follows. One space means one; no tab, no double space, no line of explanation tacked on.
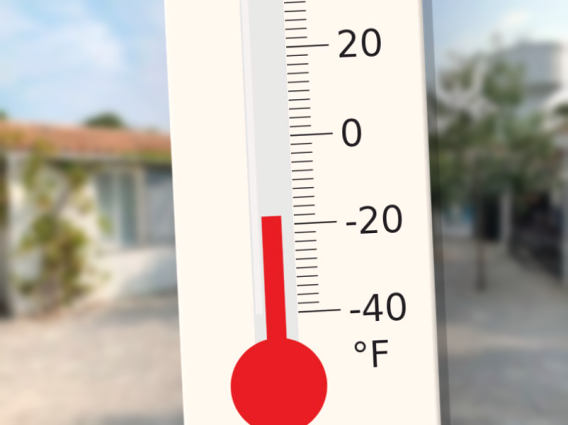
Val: -18 °F
